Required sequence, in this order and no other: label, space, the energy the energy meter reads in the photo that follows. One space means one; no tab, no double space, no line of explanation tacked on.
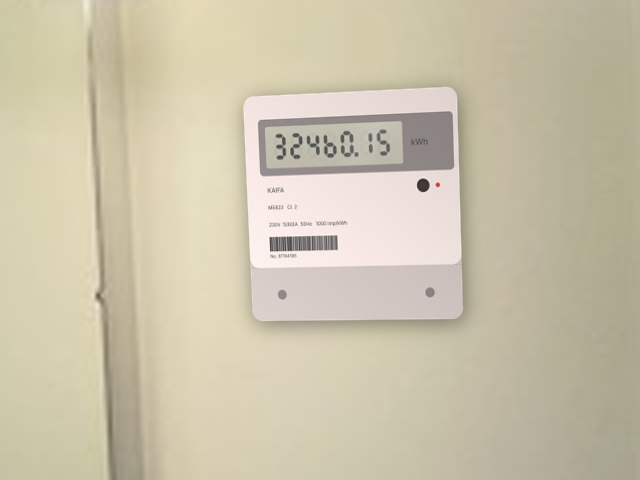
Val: 32460.15 kWh
